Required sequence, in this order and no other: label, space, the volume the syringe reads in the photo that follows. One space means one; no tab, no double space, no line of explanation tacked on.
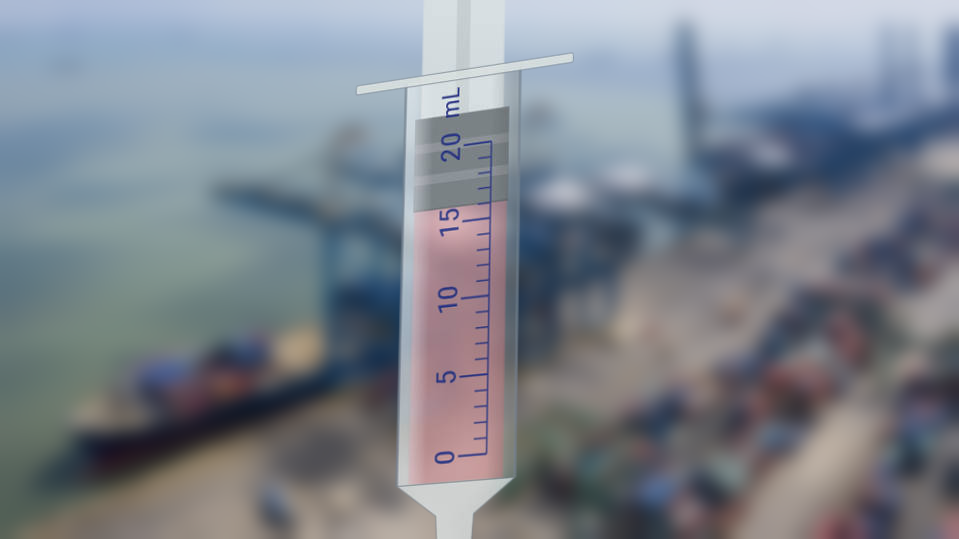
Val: 16 mL
